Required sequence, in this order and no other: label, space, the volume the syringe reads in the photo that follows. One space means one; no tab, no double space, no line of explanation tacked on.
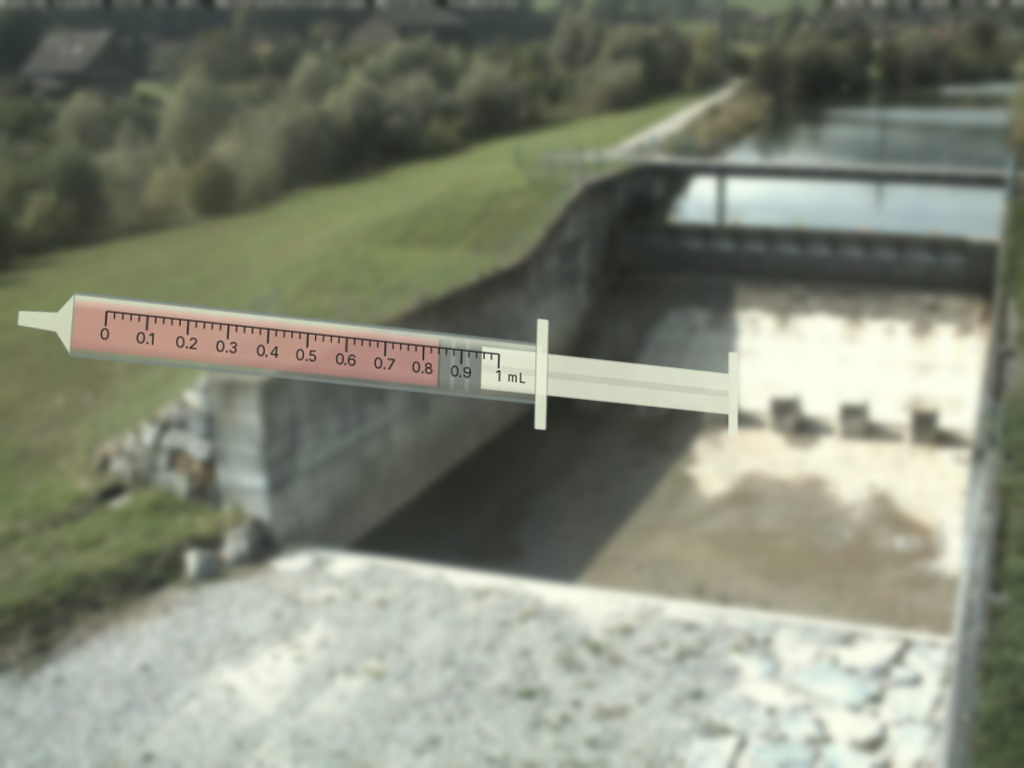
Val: 0.84 mL
